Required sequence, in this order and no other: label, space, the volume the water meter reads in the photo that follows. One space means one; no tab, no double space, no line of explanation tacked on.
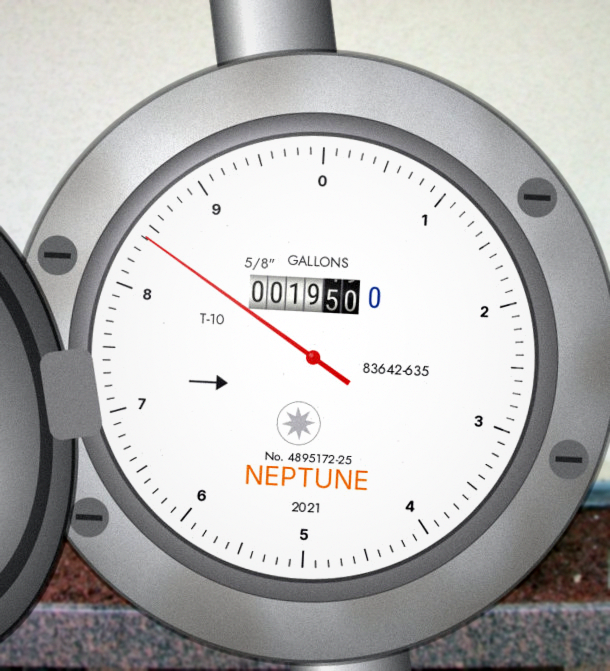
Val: 19498.4 gal
